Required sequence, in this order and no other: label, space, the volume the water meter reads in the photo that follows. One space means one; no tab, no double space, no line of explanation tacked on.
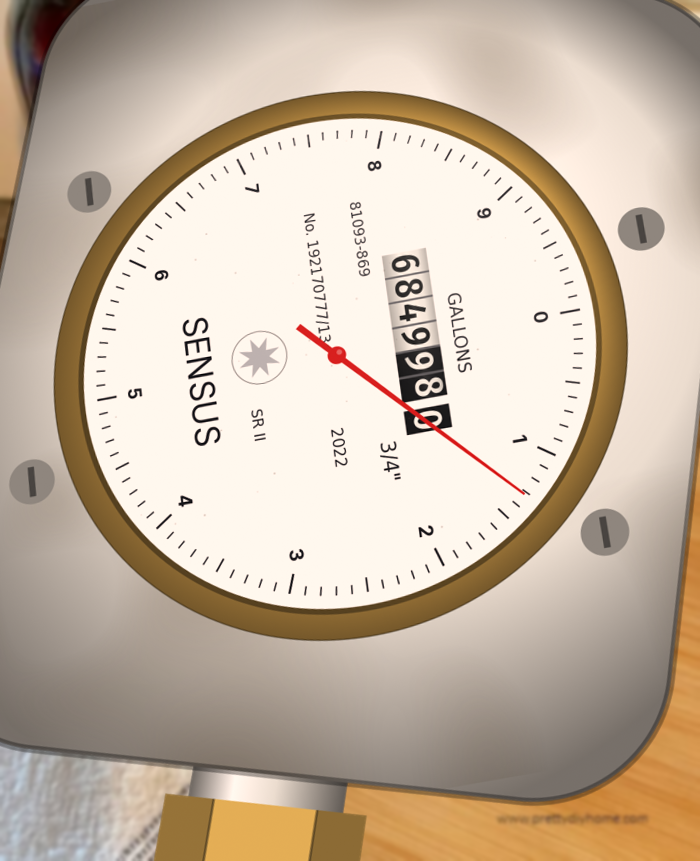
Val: 6849981.3 gal
